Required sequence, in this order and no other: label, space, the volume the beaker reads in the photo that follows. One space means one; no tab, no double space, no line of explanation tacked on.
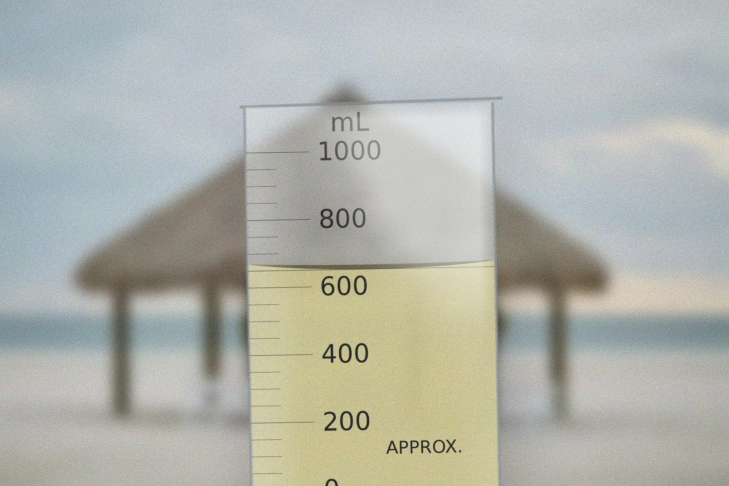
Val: 650 mL
